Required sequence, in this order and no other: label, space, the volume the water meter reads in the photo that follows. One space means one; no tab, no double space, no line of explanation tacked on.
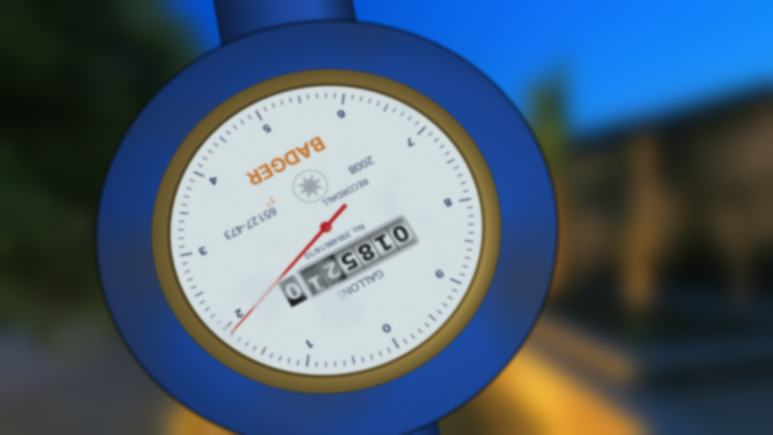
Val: 185211.9 gal
